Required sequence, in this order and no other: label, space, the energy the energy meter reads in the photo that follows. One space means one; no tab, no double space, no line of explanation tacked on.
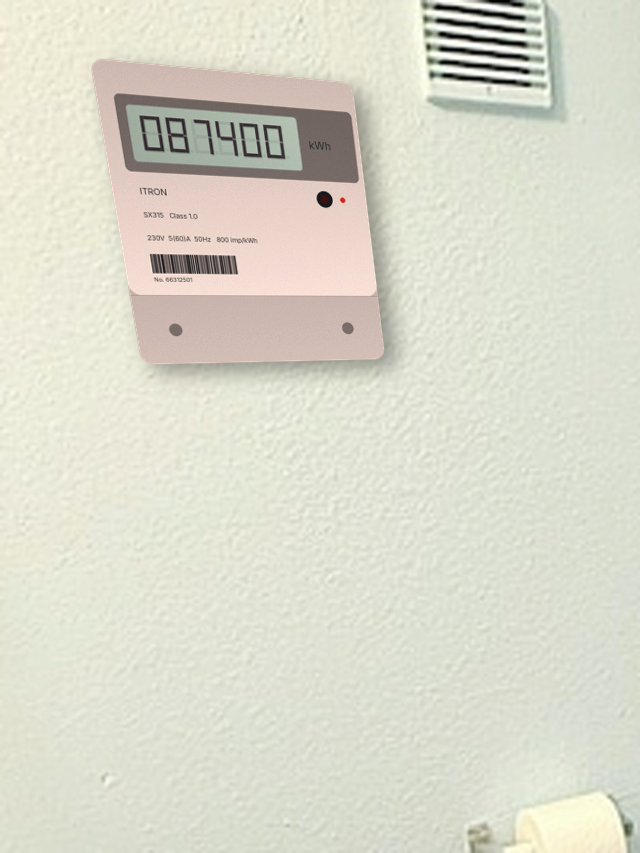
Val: 87400 kWh
